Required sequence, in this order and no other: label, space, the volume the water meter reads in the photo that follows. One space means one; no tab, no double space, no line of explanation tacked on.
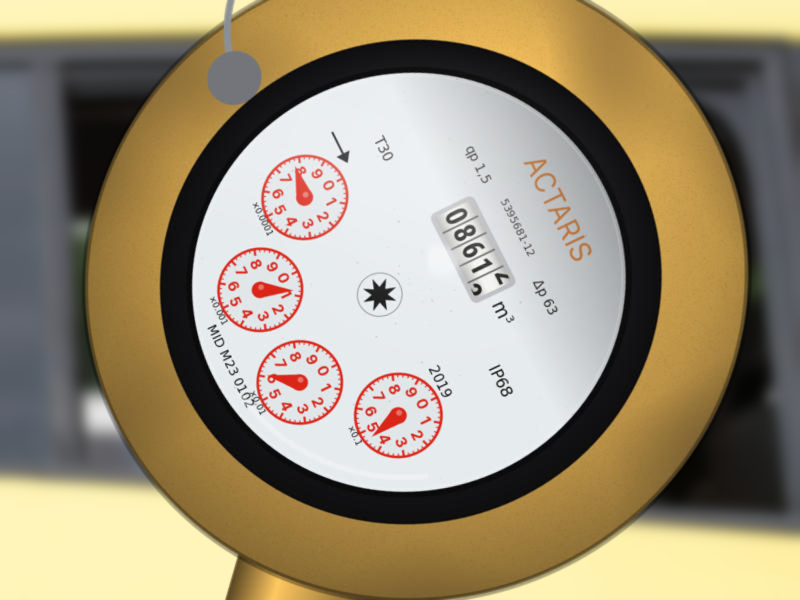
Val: 8612.4607 m³
